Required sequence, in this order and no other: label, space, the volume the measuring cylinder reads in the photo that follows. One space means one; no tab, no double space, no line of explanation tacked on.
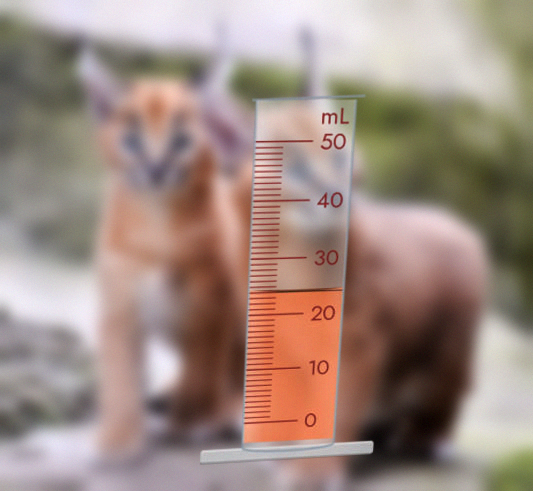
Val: 24 mL
